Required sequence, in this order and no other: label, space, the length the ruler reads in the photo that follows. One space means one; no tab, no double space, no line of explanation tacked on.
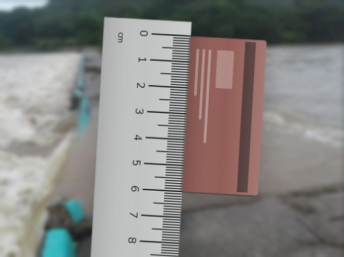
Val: 6 cm
